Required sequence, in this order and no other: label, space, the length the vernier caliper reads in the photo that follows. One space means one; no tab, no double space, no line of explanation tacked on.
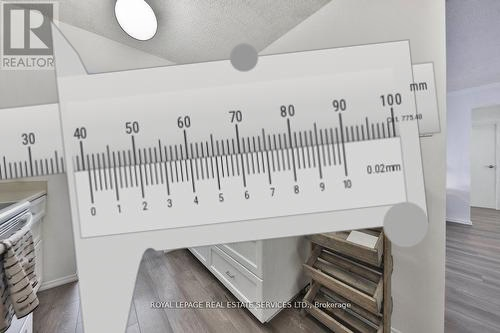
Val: 41.0 mm
